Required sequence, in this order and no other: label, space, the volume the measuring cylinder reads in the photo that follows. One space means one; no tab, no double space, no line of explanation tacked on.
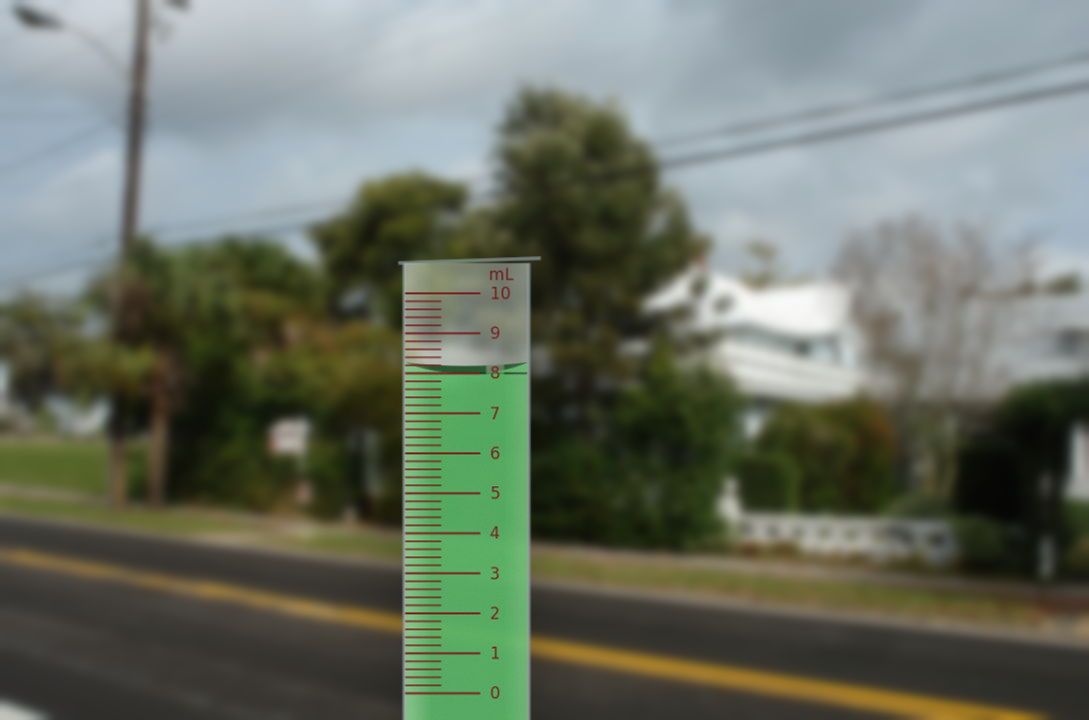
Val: 8 mL
